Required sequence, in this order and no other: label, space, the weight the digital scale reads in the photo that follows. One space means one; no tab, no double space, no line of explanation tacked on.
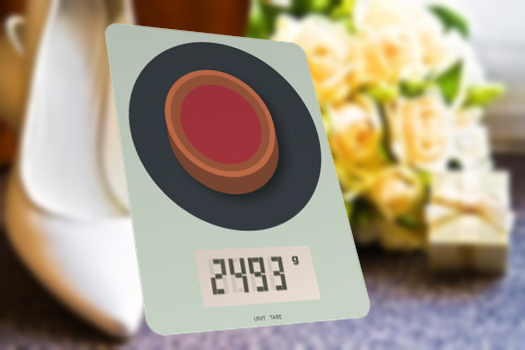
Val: 2493 g
